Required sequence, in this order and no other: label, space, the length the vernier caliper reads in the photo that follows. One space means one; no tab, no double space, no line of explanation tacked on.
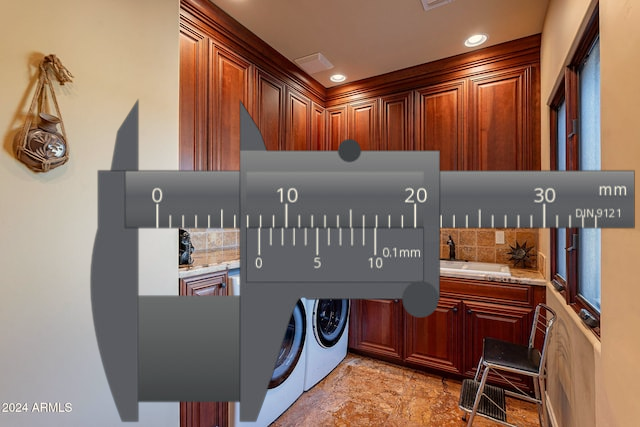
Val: 7.9 mm
